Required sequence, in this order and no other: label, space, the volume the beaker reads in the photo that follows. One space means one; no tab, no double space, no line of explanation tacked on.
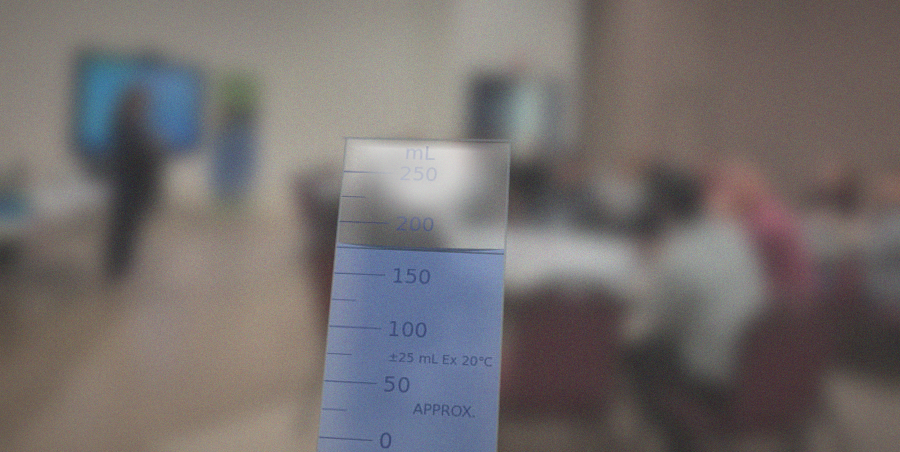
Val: 175 mL
